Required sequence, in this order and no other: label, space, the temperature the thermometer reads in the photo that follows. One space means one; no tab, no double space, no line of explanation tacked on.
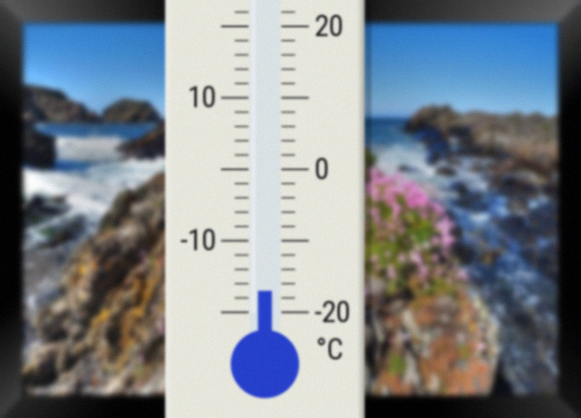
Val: -17 °C
